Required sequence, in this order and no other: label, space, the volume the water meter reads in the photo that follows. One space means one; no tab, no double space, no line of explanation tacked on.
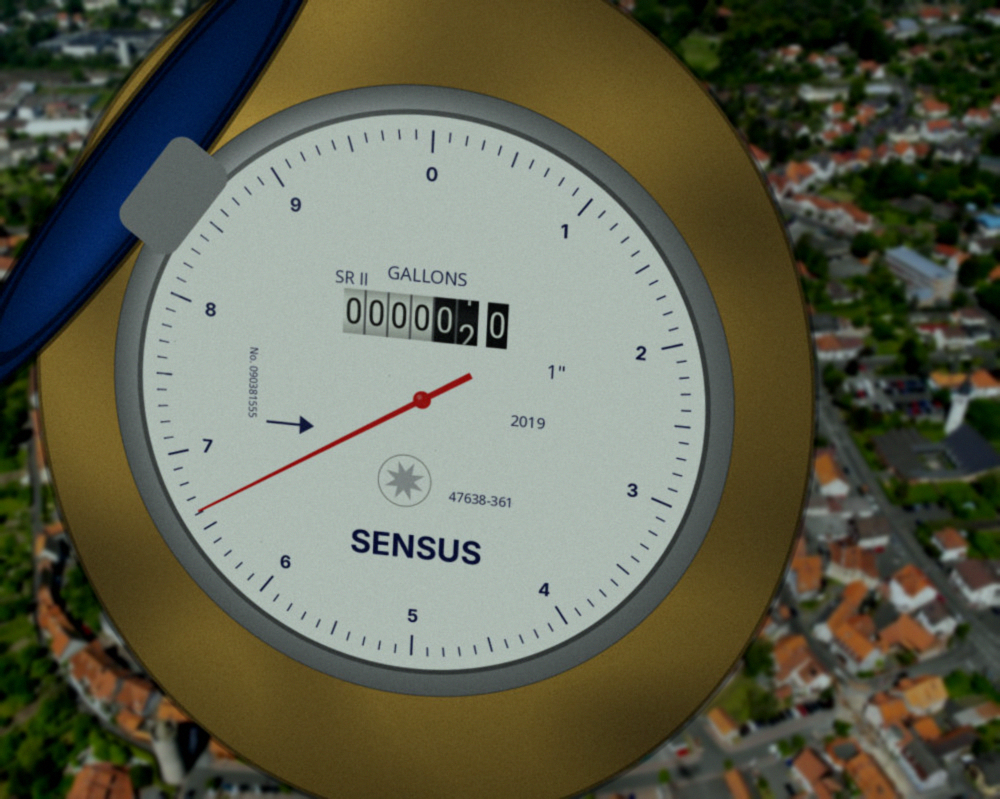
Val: 16.6 gal
